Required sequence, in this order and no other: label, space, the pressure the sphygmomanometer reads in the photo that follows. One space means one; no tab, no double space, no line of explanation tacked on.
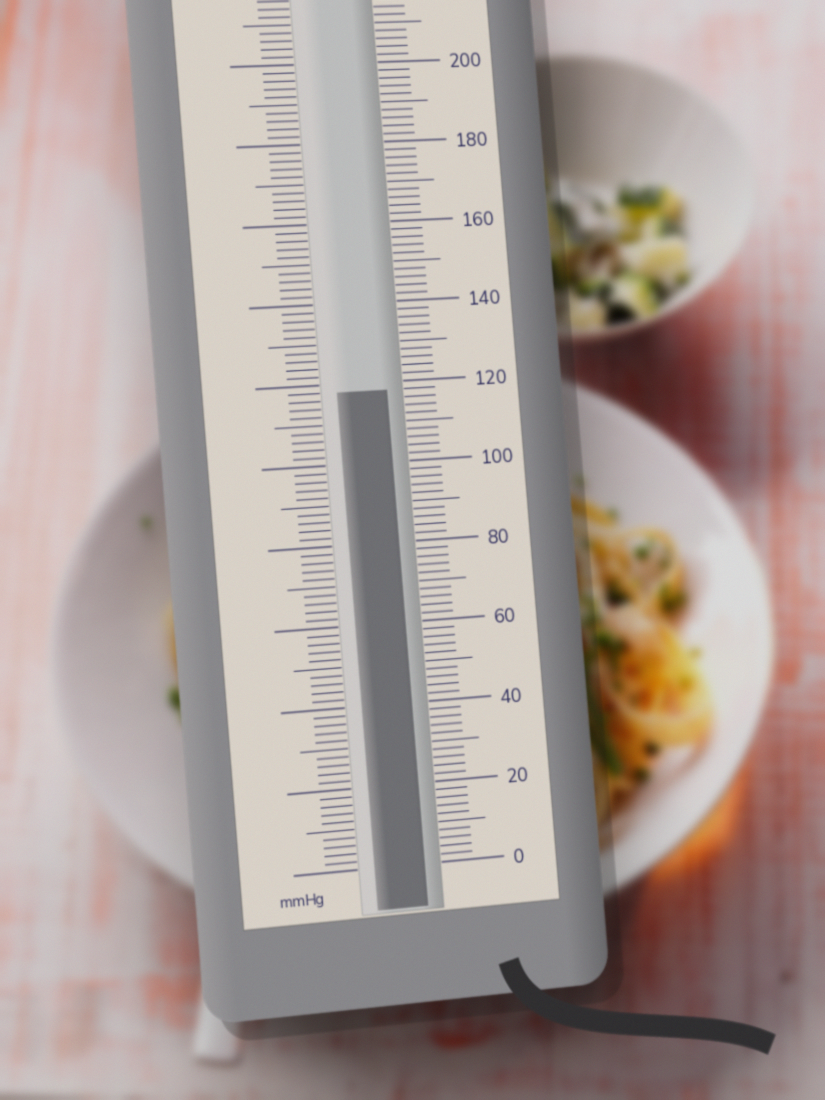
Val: 118 mmHg
